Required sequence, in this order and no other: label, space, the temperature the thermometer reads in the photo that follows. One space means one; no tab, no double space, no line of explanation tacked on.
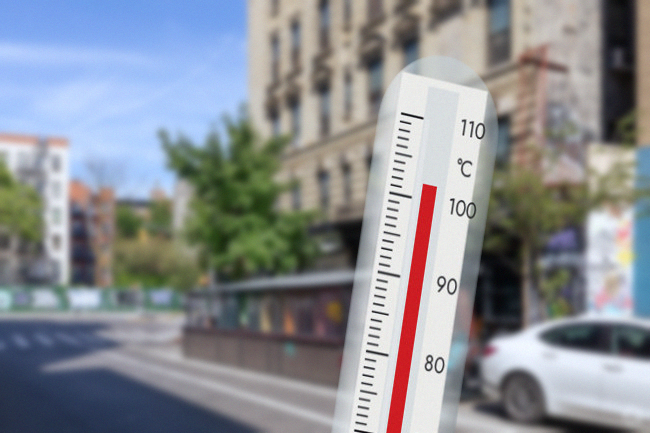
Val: 102 °C
